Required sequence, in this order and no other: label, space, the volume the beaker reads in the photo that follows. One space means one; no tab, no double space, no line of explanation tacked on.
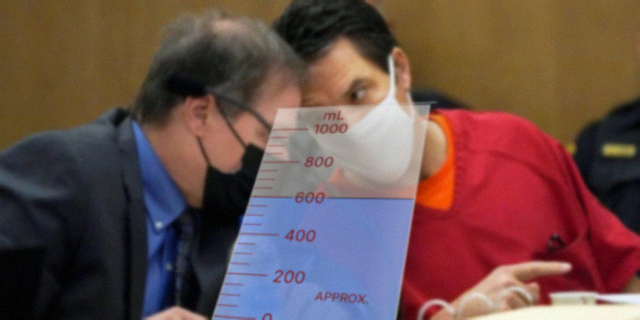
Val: 600 mL
